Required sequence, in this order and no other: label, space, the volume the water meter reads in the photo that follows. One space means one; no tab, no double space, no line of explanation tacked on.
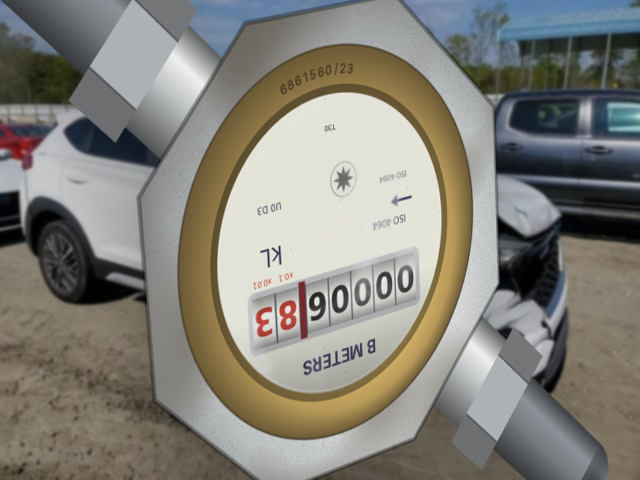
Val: 6.83 kL
